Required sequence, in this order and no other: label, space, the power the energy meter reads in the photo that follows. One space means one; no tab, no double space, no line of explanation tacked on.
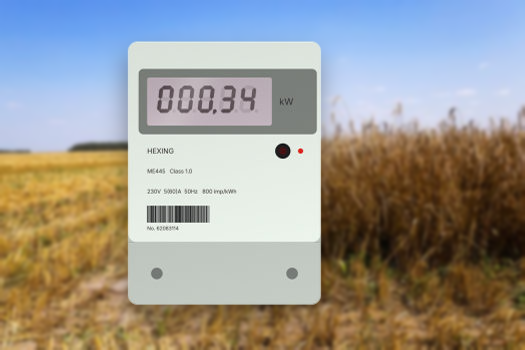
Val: 0.34 kW
